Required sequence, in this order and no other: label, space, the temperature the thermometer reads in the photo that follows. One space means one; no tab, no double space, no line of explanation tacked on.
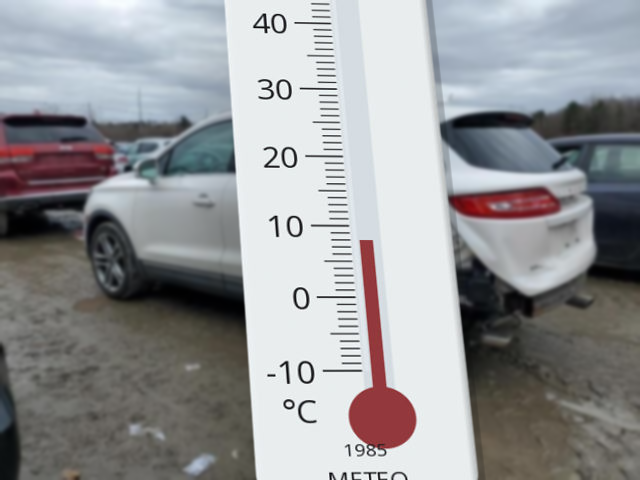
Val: 8 °C
